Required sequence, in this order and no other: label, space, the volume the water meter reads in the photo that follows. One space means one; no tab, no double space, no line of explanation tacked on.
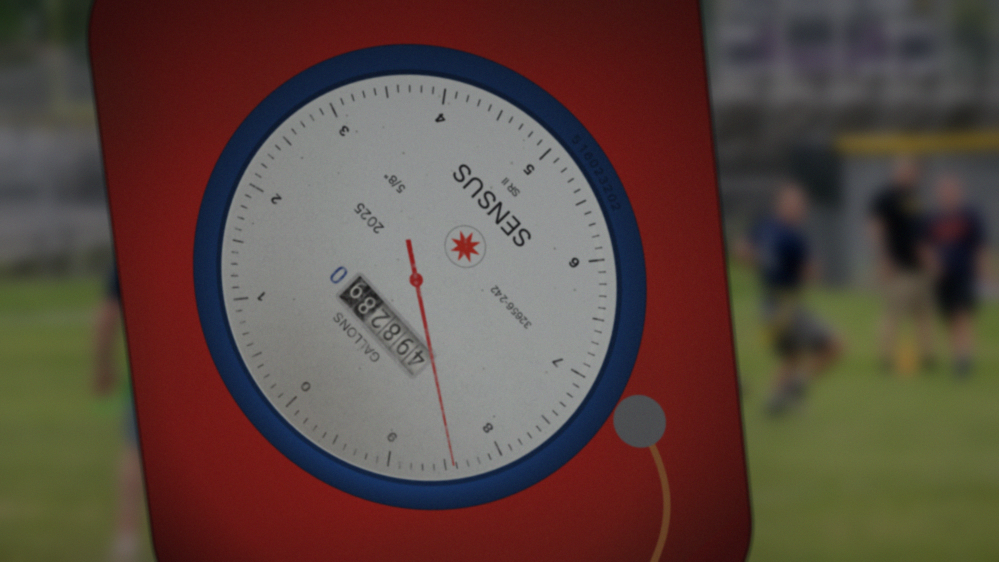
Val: 4982888.4 gal
